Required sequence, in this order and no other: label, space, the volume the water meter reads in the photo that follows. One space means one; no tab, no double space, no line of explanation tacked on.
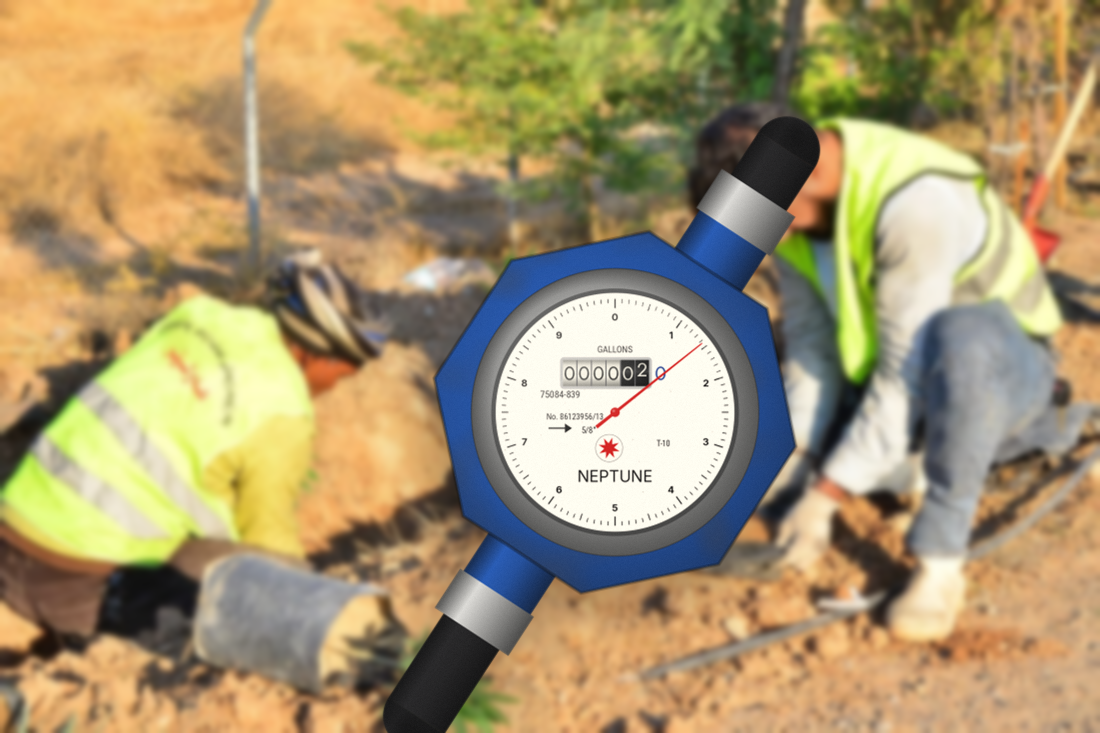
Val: 21.4 gal
